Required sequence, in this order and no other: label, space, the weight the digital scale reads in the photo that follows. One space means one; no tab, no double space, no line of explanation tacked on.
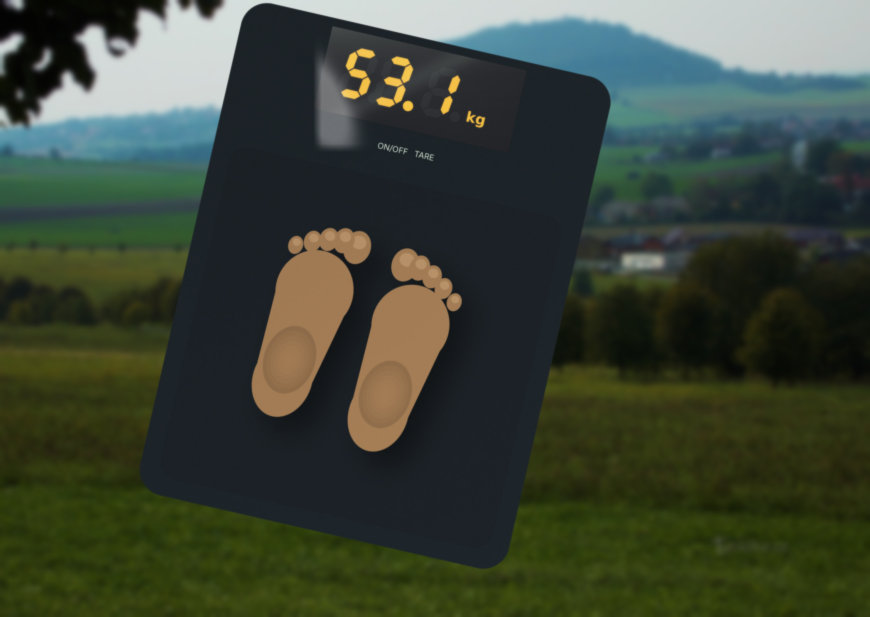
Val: 53.1 kg
